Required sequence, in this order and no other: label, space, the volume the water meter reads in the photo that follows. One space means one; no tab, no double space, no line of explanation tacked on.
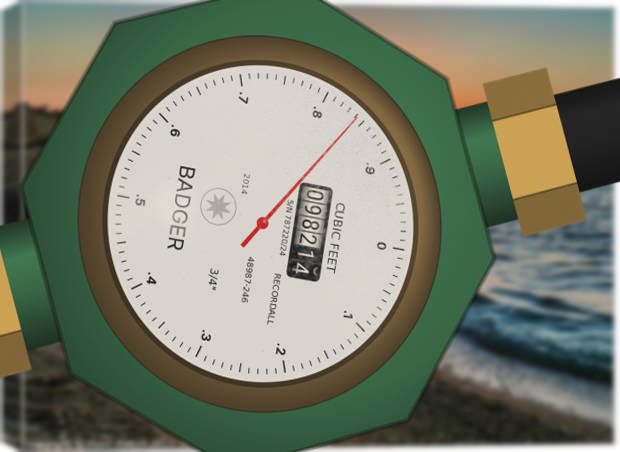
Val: 98213.84 ft³
